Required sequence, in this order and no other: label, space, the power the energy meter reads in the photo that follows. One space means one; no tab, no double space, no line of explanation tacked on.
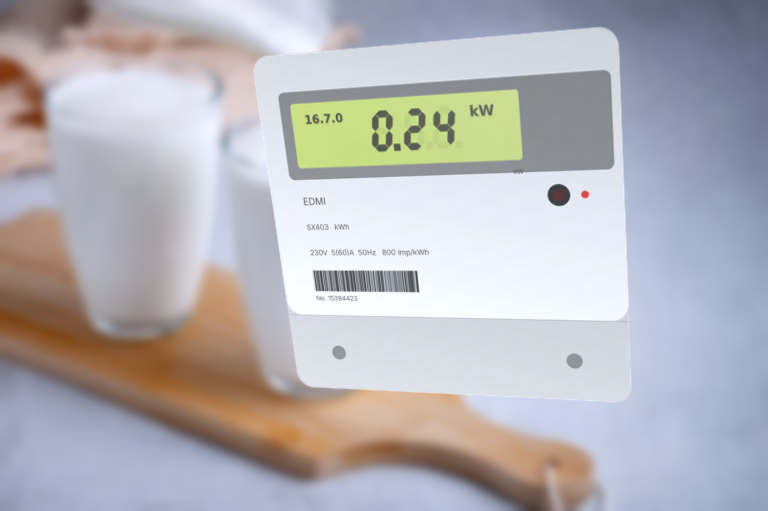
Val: 0.24 kW
